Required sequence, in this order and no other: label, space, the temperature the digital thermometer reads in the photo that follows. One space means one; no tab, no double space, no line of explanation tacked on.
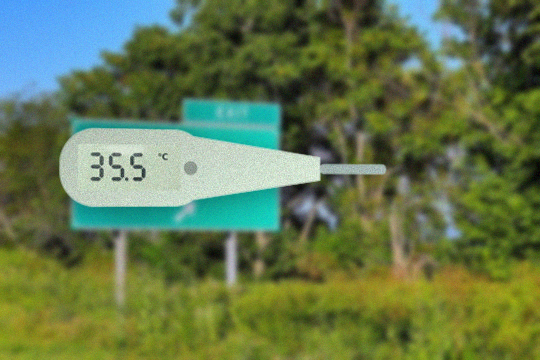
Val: 35.5 °C
